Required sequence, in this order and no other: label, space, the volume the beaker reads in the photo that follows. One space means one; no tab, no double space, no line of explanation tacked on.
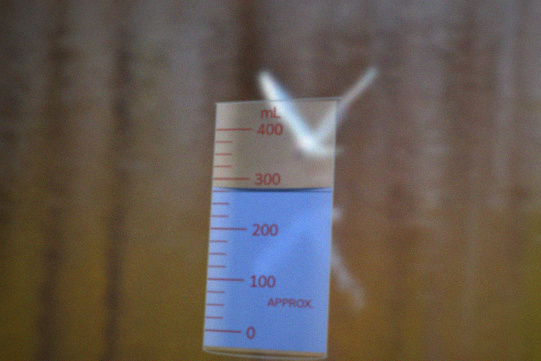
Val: 275 mL
